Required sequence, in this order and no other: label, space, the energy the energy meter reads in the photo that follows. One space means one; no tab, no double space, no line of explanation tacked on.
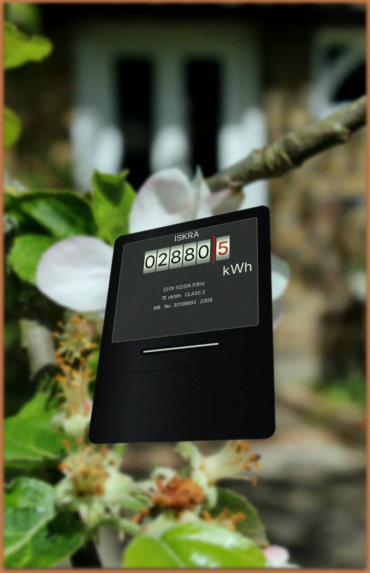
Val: 2880.5 kWh
